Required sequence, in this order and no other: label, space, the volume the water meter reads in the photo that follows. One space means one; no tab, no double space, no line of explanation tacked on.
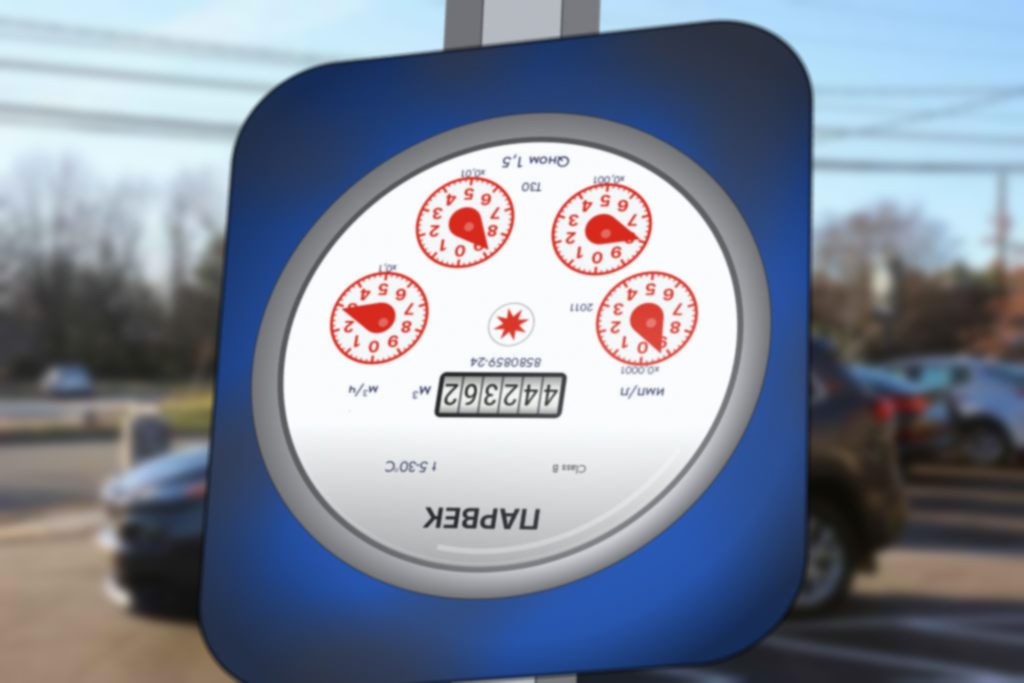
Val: 442362.2879 m³
